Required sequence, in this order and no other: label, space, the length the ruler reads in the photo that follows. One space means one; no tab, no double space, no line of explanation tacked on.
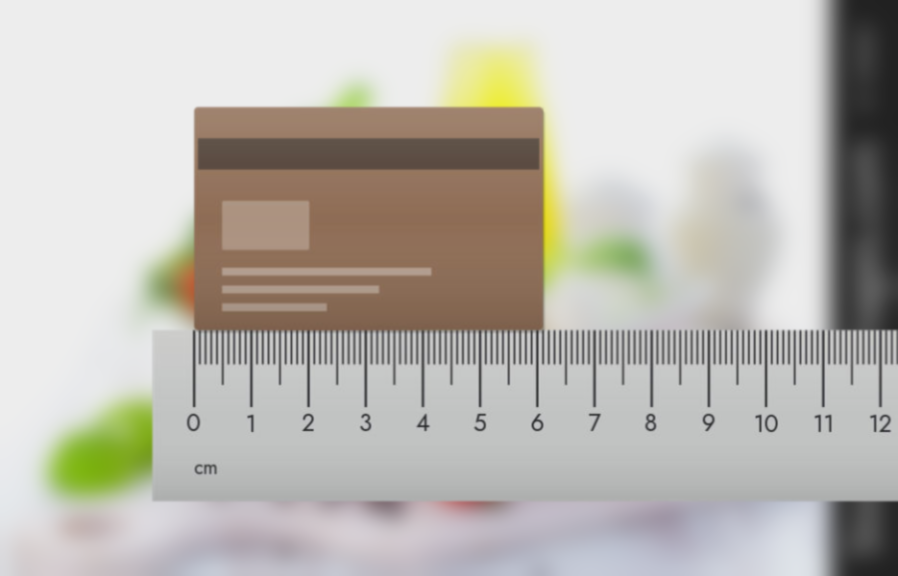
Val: 6.1 cm
